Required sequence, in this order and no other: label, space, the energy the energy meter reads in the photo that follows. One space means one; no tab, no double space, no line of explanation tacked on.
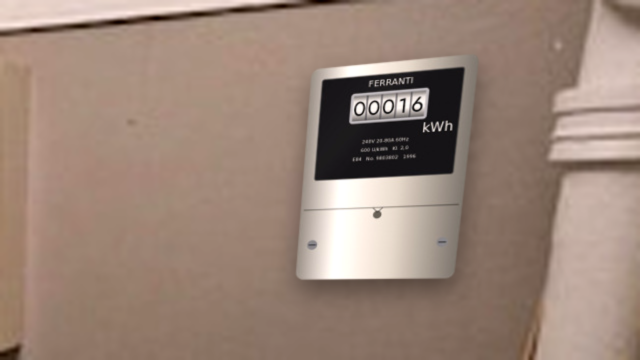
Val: 16 kWh
